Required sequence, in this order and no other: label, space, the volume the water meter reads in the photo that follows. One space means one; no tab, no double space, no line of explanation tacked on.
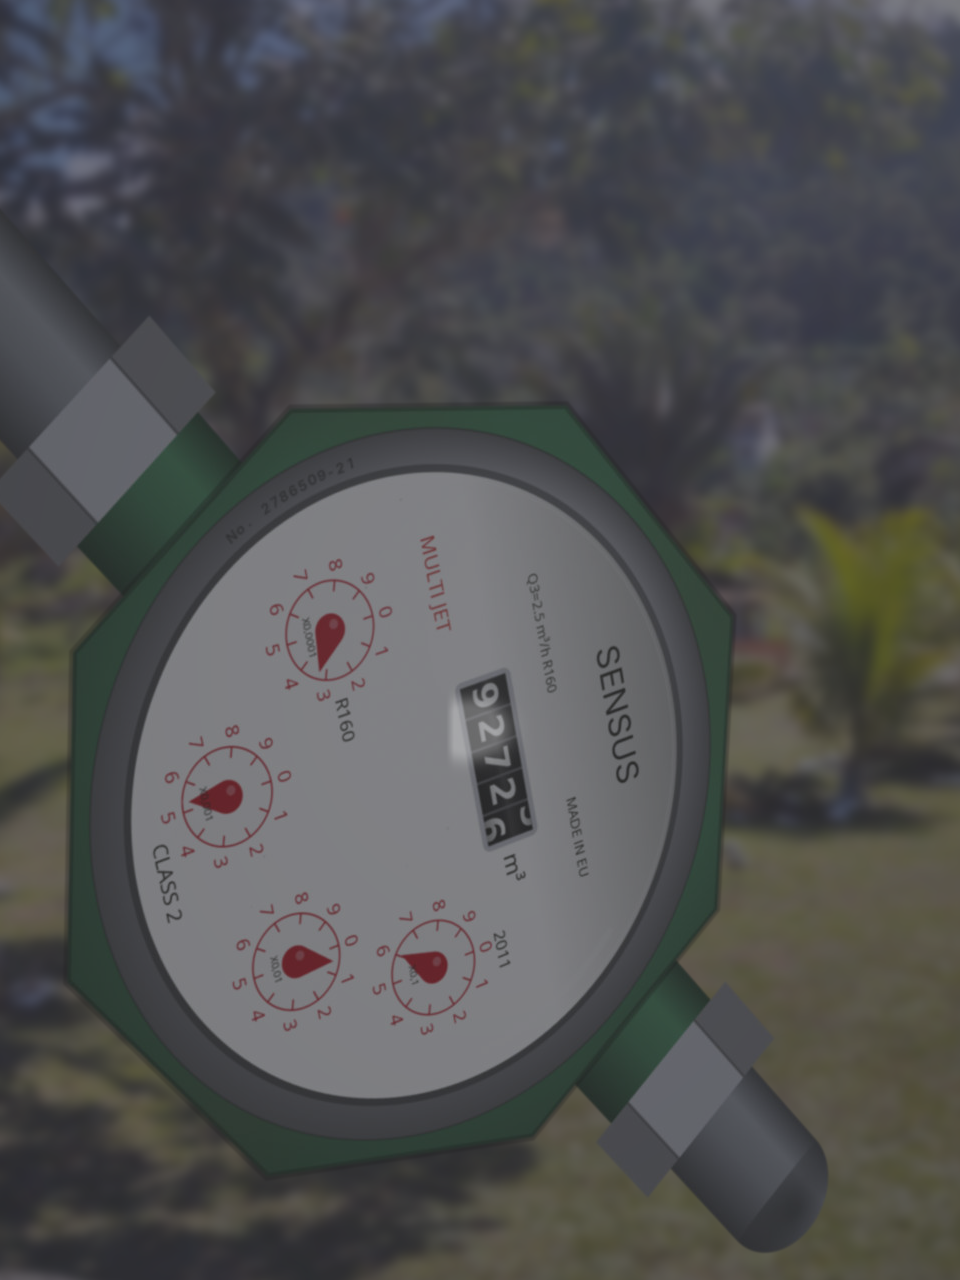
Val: 92725.6053 m³
